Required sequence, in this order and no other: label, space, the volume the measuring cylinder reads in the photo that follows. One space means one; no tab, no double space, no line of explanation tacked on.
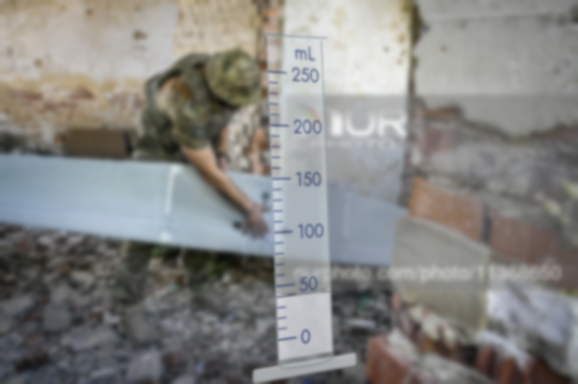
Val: 40 mL
